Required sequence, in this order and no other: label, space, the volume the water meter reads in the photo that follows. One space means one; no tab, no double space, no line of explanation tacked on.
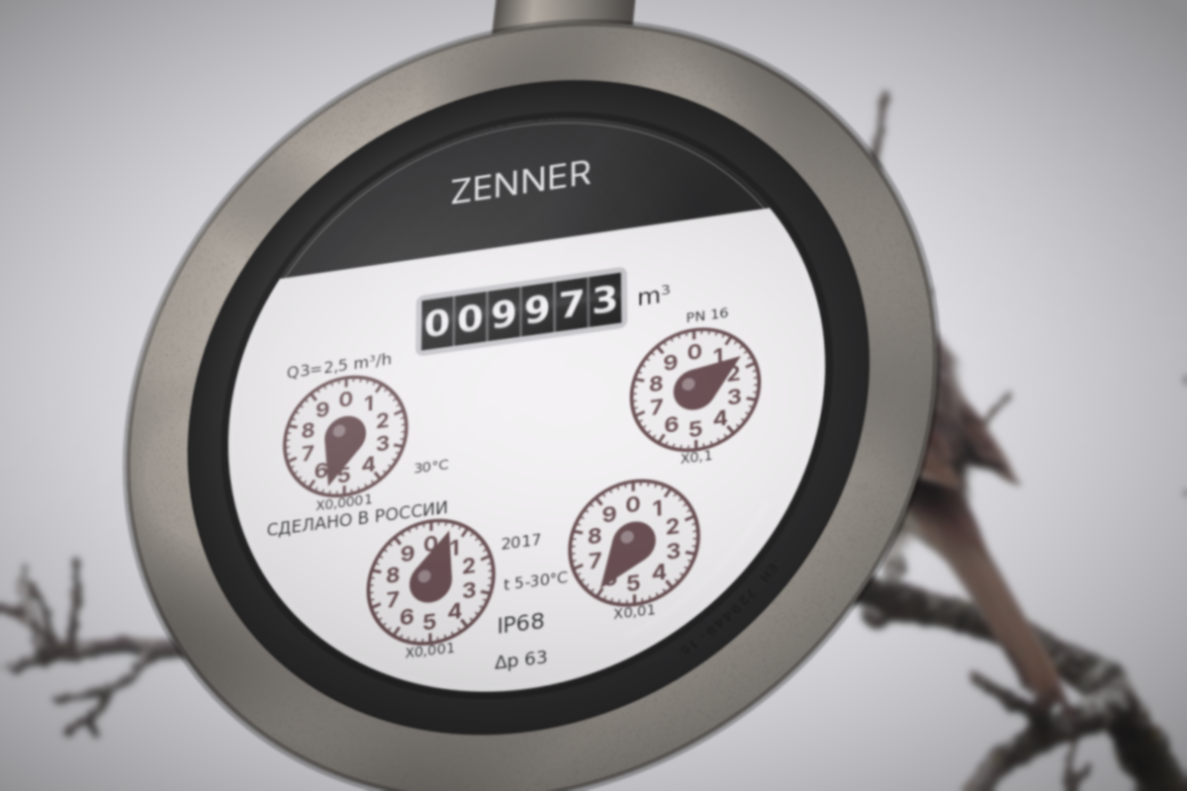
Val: 9973.1605 m³
